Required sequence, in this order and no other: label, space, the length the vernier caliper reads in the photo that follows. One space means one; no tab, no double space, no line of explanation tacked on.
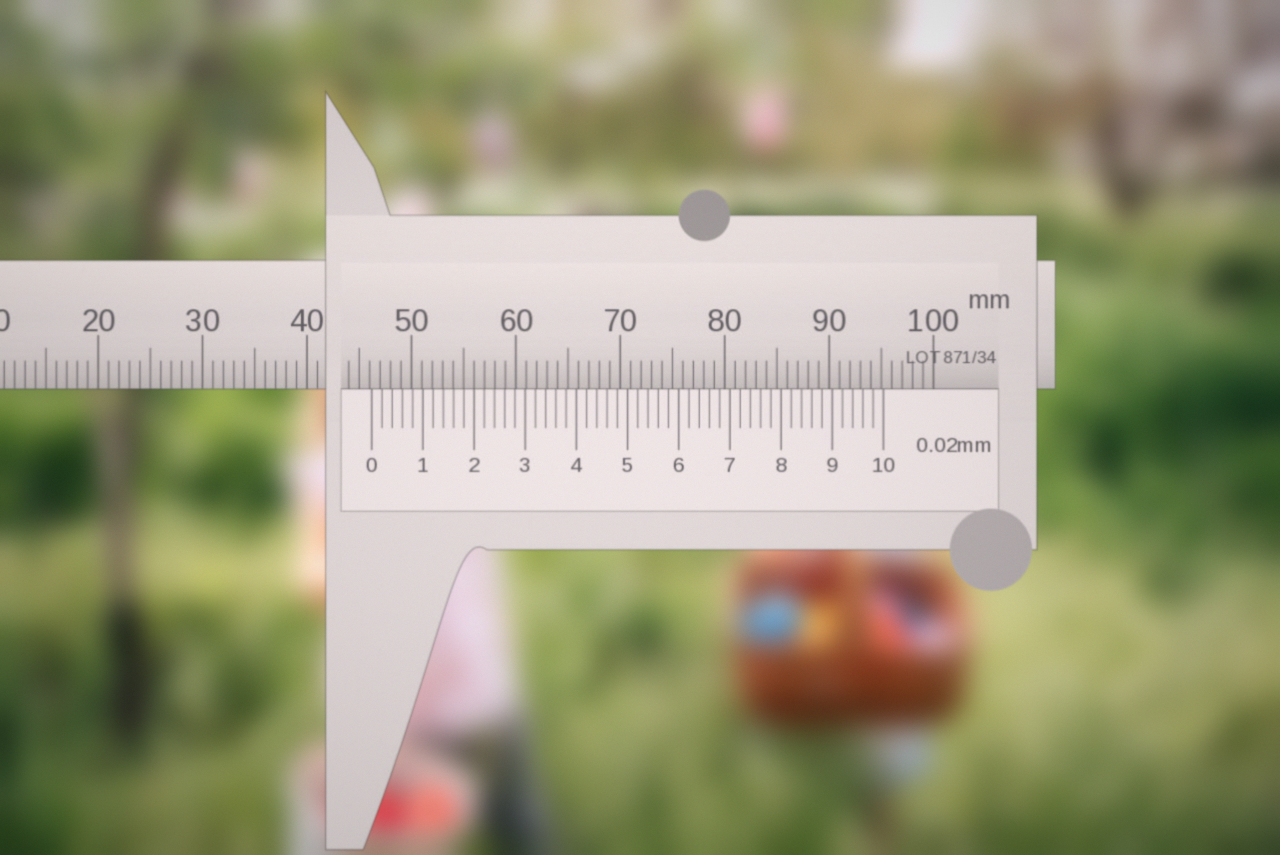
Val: 46.2 mm
